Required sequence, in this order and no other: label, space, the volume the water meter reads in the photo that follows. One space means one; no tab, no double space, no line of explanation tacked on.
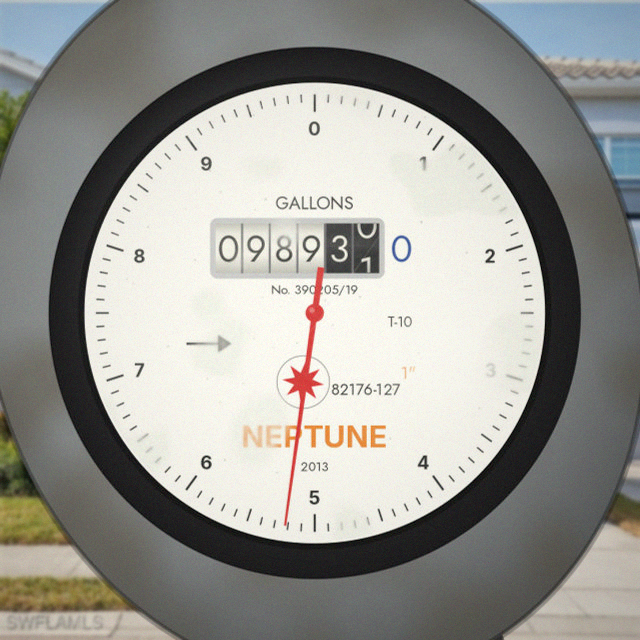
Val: 989305.2 gal
